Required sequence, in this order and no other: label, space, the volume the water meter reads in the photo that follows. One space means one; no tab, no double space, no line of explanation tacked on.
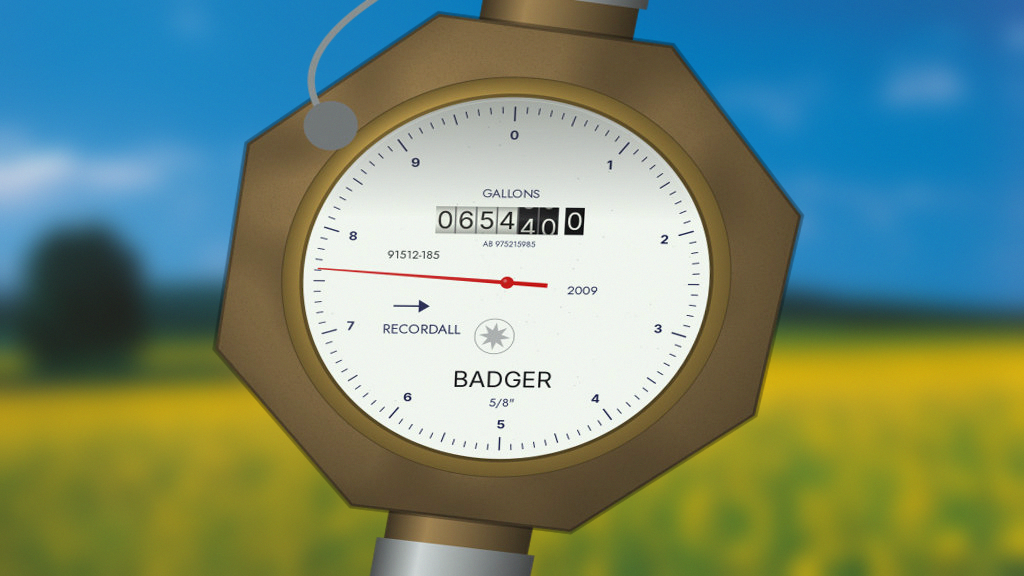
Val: 654397.6 gal
